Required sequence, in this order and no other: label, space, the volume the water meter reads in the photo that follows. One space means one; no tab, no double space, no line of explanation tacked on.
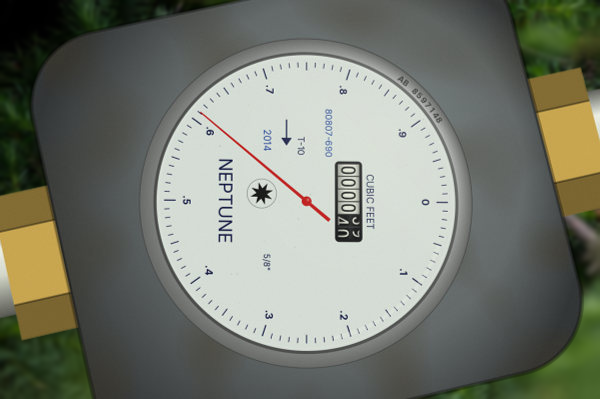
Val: 39.61 ft³
